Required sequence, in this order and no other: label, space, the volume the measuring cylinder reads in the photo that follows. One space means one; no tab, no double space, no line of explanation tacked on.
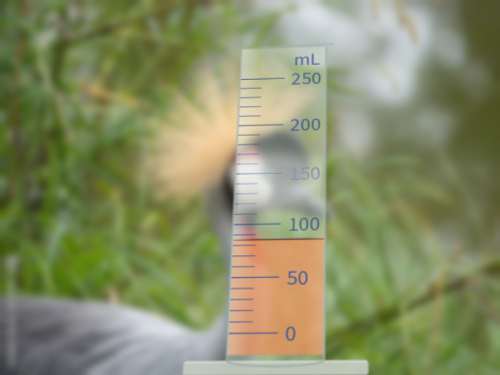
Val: 85 mL
